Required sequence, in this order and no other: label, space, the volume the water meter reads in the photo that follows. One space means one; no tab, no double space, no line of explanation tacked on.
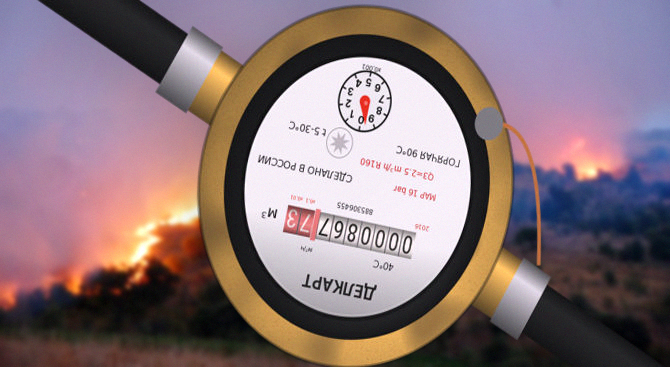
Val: 867.729 m³
